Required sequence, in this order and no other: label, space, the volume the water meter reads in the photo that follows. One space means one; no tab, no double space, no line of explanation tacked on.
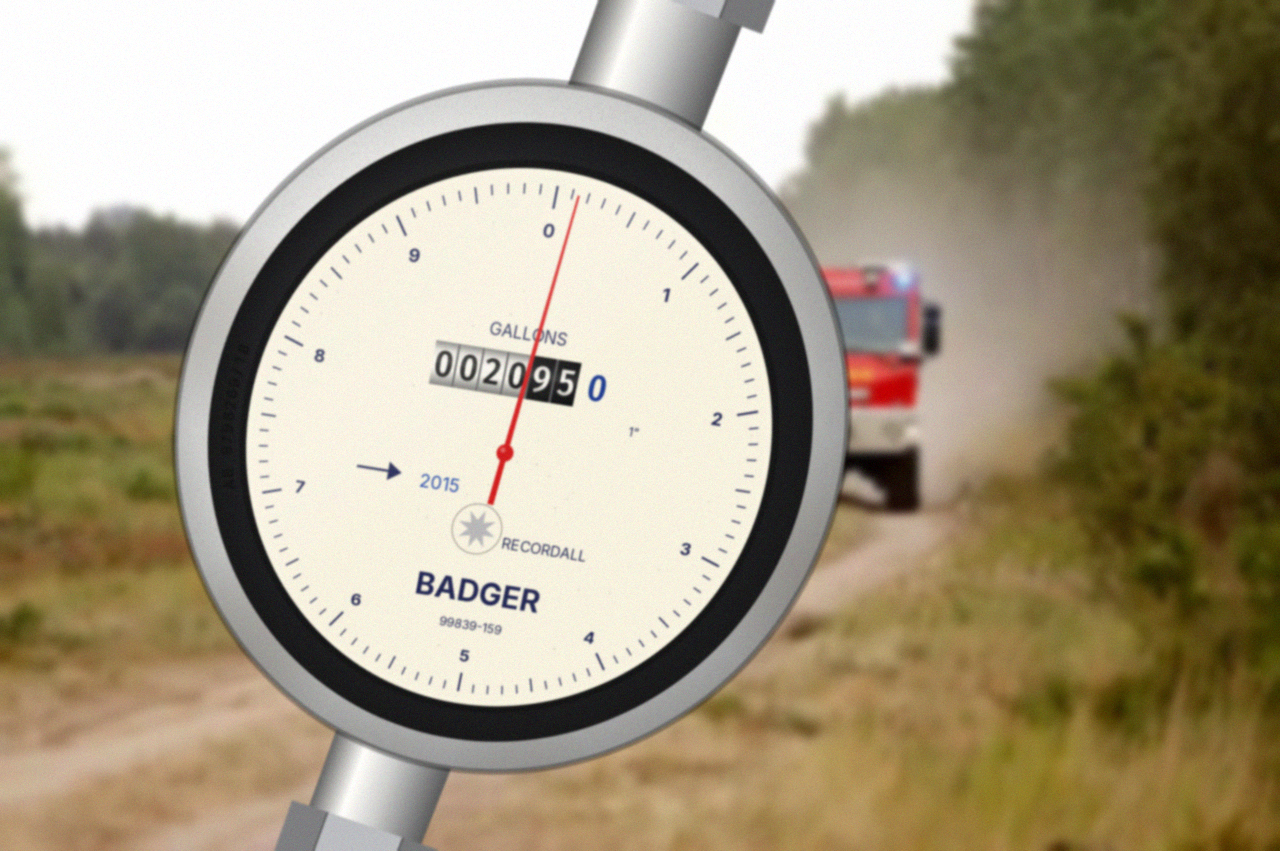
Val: 20950.1 gal
